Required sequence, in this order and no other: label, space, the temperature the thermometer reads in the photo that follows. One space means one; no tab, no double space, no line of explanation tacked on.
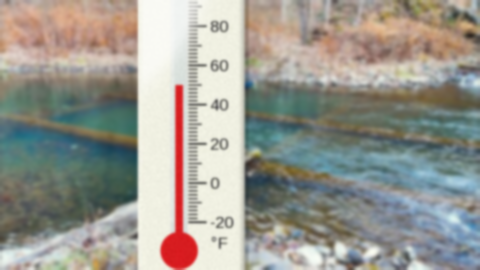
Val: 50 °F
